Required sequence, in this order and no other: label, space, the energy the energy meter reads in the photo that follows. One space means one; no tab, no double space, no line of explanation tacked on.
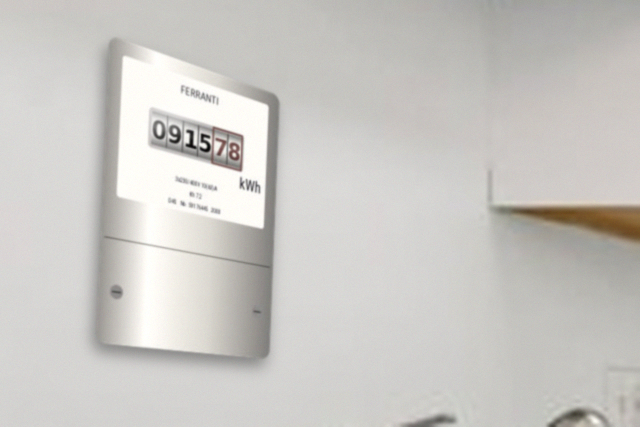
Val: 915.78 kWh
